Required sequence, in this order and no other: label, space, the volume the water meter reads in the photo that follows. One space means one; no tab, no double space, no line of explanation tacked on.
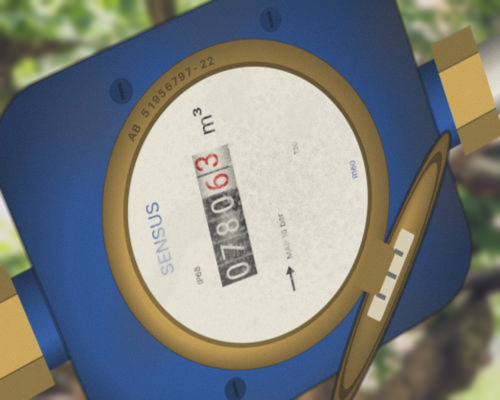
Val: 780.63 m³
